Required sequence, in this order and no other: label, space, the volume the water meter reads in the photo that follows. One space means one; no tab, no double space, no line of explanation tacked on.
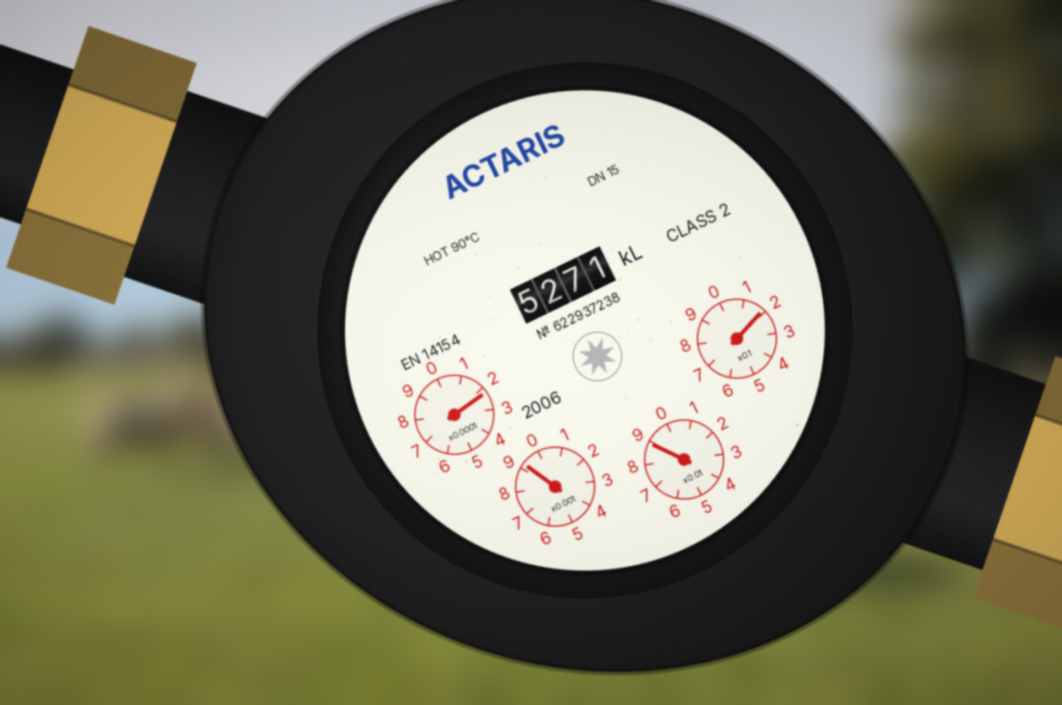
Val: 5271.1892 kL
